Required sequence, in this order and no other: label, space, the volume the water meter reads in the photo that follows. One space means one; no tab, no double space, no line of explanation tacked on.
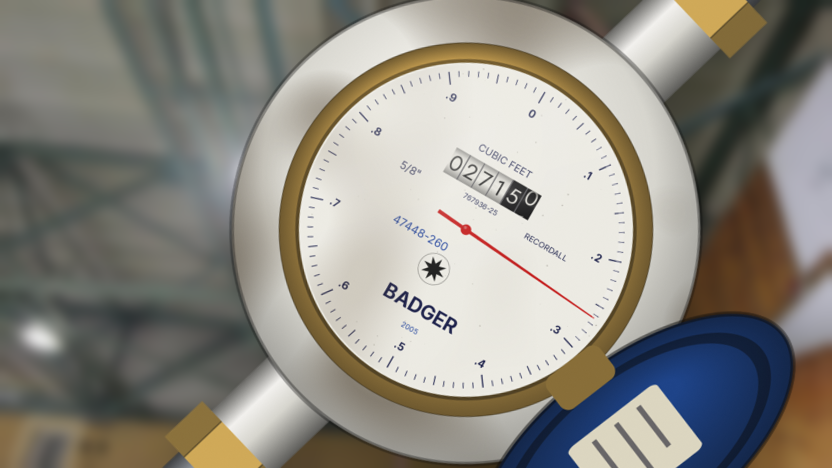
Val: 27150.26 ft³
